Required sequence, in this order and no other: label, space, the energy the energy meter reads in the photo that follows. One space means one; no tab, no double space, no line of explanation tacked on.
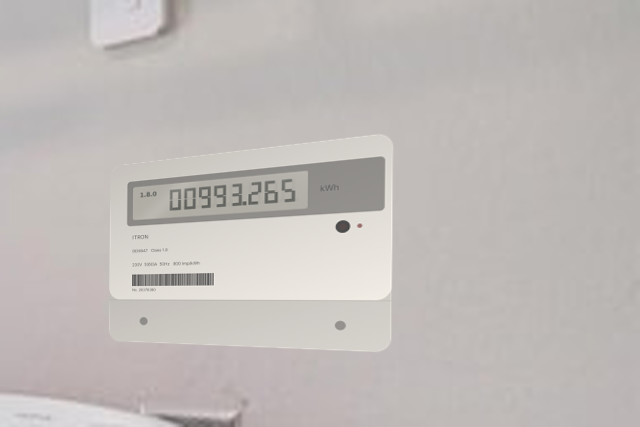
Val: 993.265 kWh
